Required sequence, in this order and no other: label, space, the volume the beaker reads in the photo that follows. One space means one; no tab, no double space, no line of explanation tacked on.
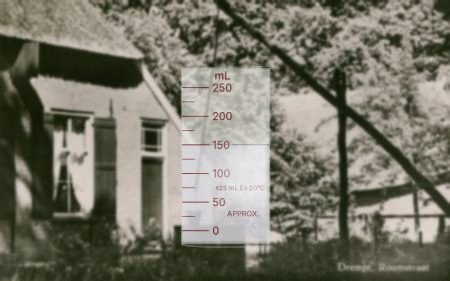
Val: 150 mL
